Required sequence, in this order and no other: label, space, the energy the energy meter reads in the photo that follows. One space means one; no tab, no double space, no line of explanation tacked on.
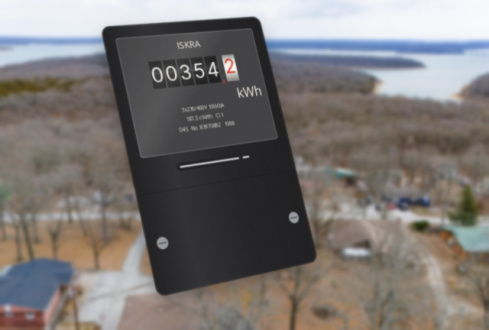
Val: 354.2 kWh
